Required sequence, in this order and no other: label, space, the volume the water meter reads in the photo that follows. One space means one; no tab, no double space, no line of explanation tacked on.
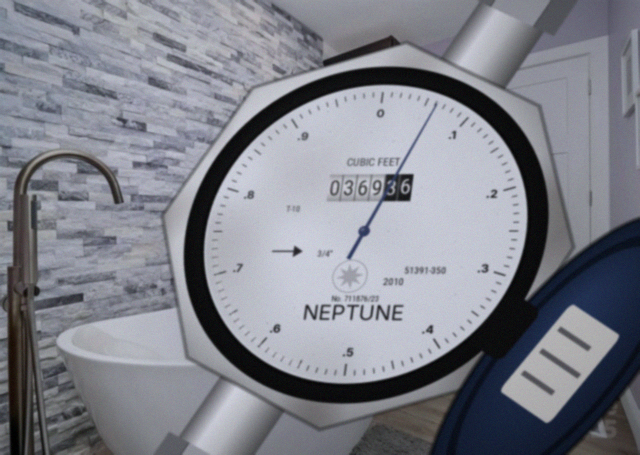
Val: 36936.06 ft³
